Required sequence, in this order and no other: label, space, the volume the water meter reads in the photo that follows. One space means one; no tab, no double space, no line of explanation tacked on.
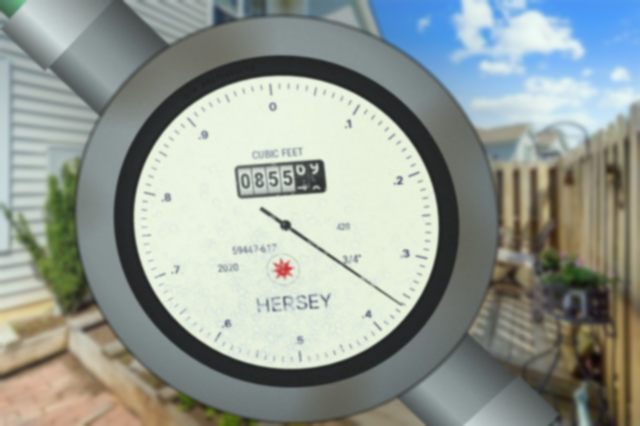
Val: 85569.36 ft³
